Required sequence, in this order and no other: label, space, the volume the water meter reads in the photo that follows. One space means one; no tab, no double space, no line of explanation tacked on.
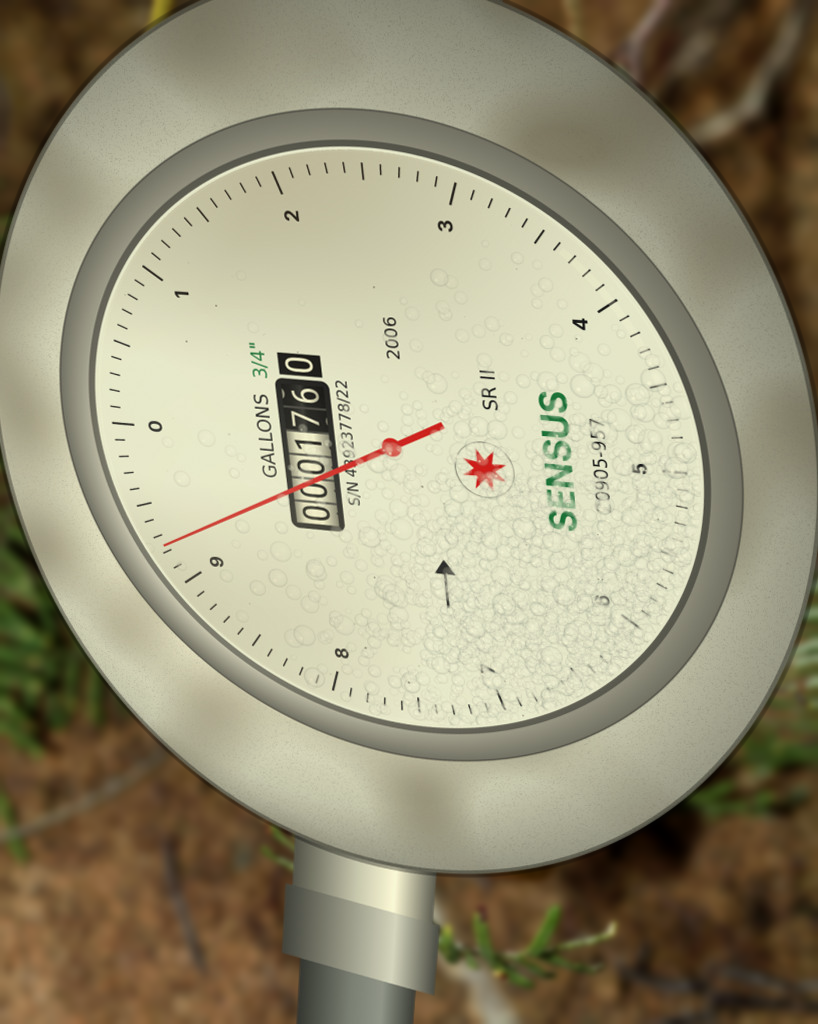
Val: 1759.2 gal
